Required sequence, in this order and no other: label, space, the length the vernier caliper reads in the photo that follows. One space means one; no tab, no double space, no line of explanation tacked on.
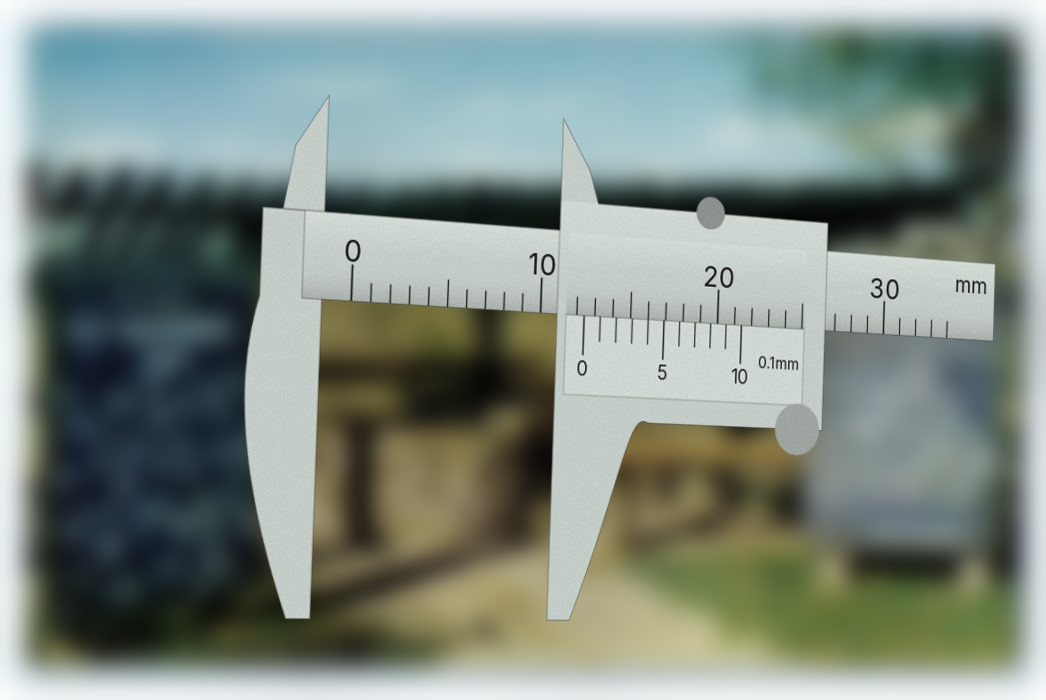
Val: 12.4 mm
